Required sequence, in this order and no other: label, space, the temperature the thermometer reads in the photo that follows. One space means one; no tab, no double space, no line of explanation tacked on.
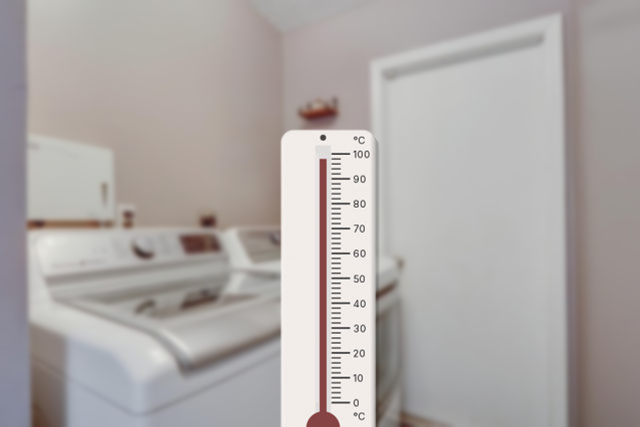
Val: 98 °C
